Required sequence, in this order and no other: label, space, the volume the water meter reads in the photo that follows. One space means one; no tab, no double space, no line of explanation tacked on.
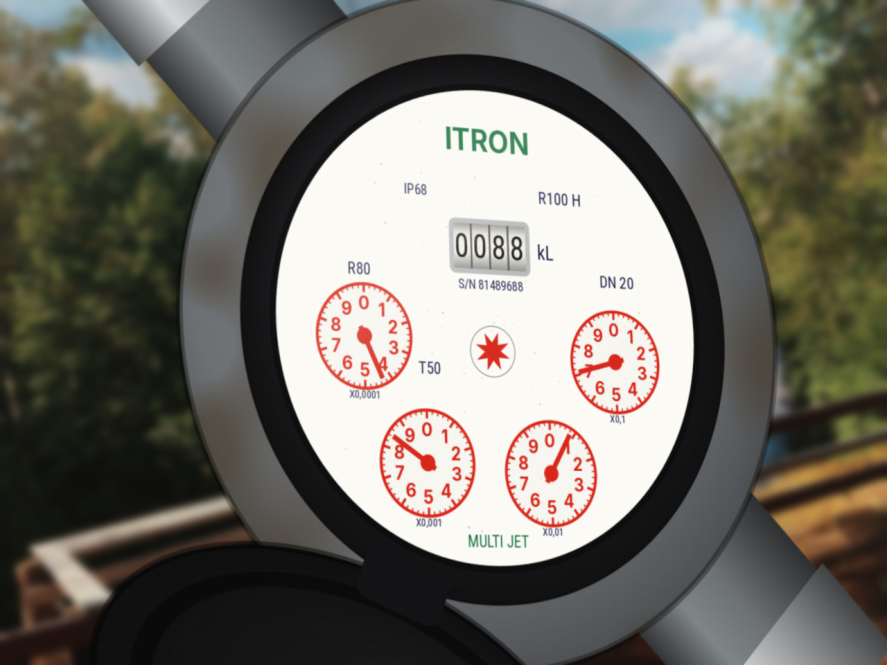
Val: 88.7084 kL
